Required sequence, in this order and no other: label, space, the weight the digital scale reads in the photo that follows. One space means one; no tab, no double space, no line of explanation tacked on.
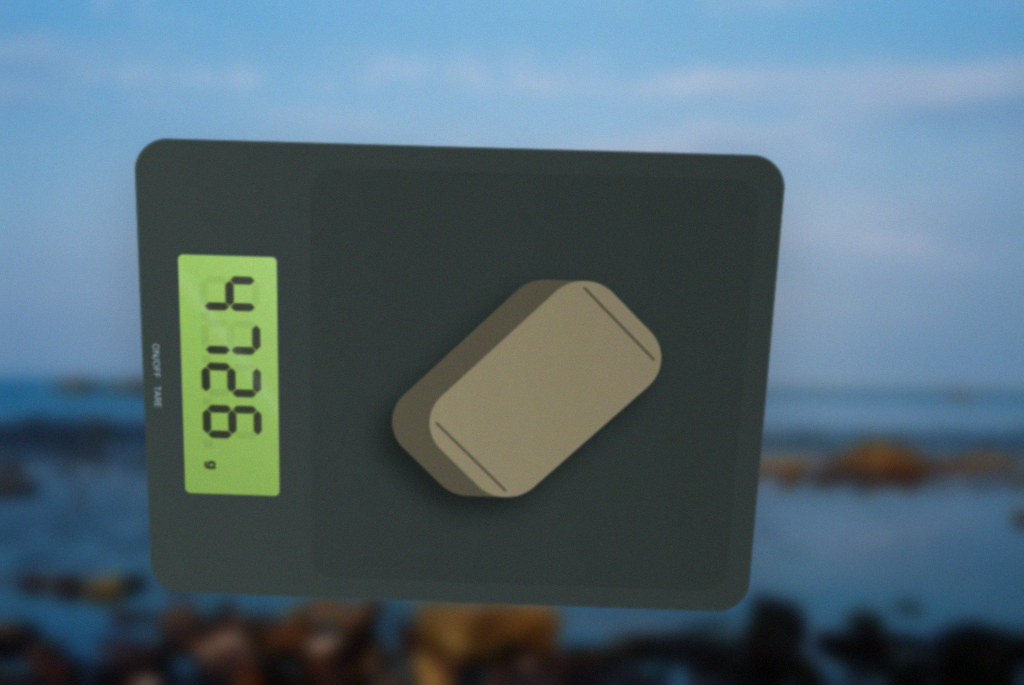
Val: 4726 g
